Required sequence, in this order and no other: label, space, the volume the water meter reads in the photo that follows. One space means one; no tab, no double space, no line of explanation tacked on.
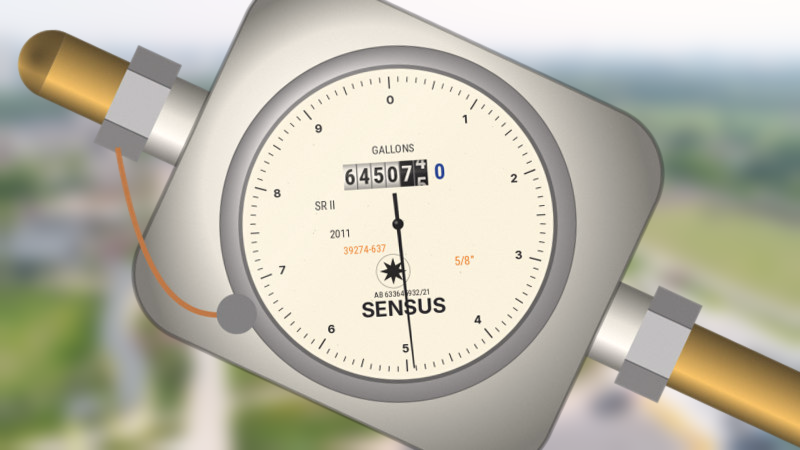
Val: 6450744.9 gal
